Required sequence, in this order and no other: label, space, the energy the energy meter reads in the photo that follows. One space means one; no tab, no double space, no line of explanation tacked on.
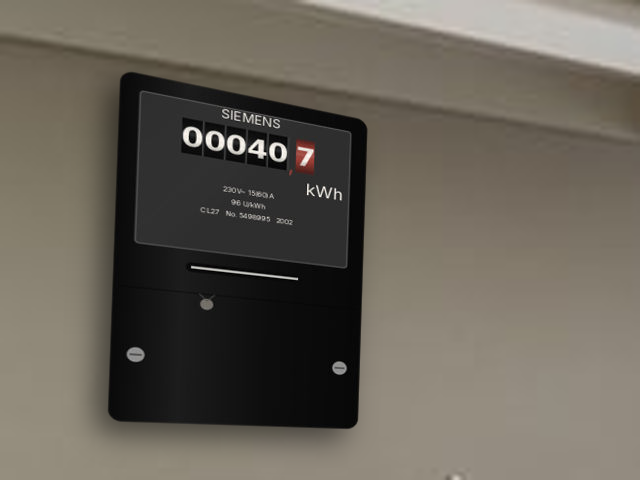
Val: 40.7 kWh
